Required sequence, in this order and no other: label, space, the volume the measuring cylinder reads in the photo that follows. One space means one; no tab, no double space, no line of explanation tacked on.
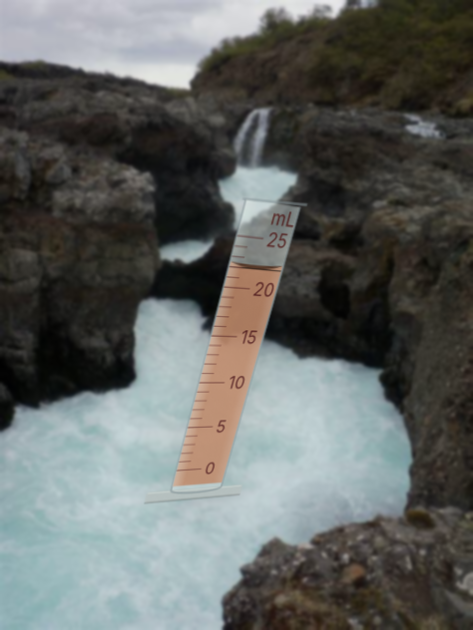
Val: 22 mL
